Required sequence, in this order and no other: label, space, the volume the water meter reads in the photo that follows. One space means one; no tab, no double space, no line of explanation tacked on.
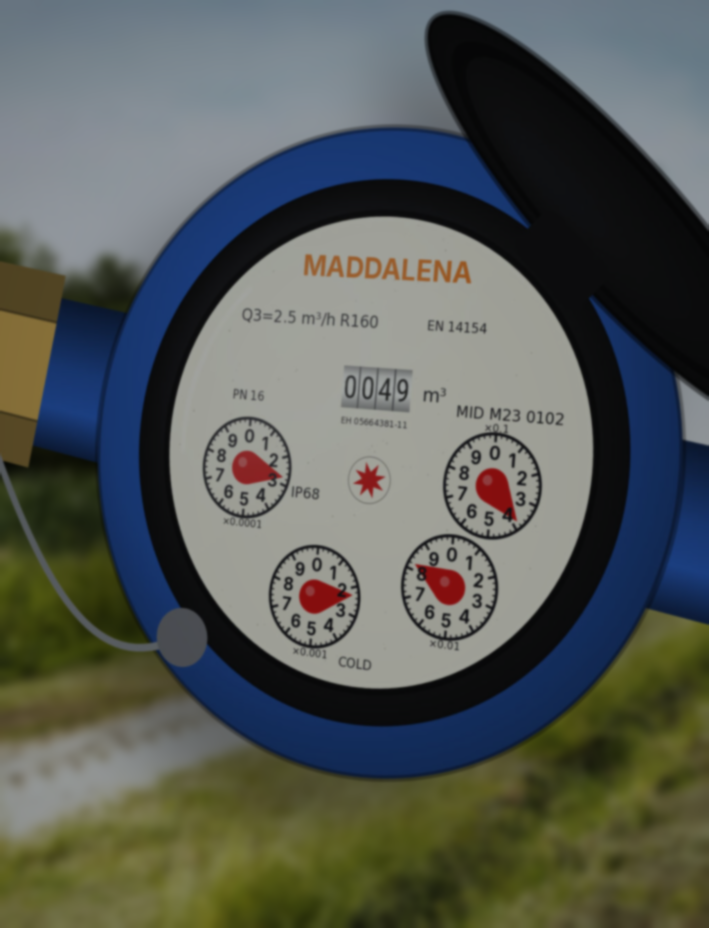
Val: 49.3822 m³
